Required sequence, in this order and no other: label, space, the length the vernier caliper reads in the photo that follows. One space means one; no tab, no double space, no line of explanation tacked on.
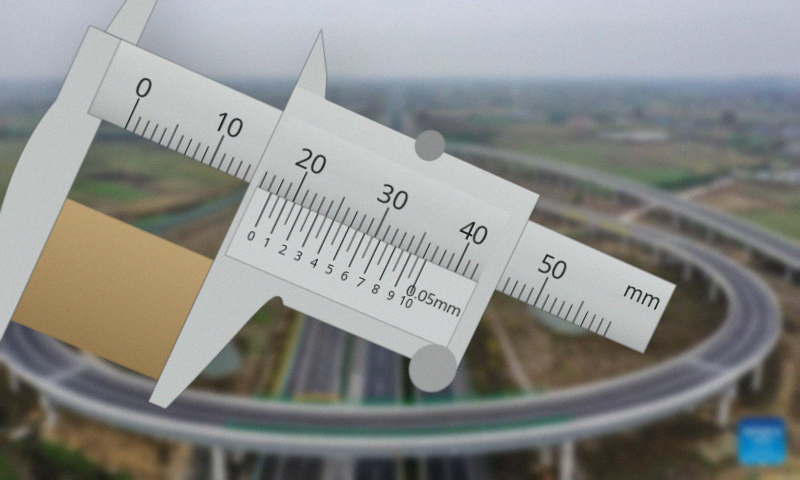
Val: 17.4 mm
